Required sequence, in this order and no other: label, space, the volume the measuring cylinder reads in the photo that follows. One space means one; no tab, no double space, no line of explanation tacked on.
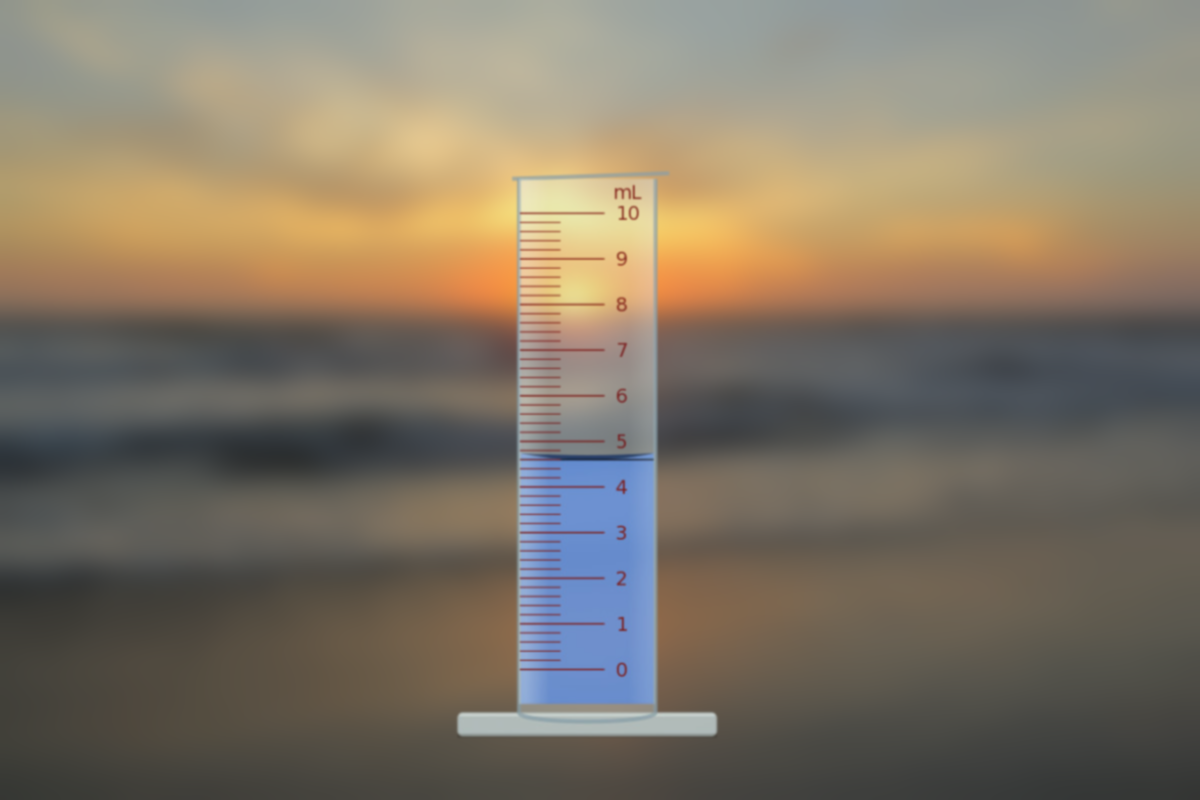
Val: 4.6 mL
